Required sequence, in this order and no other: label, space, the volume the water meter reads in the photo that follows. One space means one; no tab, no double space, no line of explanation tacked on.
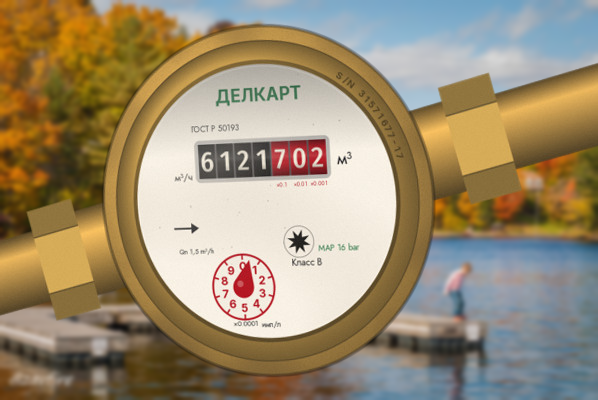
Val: 6121.7020 m³
